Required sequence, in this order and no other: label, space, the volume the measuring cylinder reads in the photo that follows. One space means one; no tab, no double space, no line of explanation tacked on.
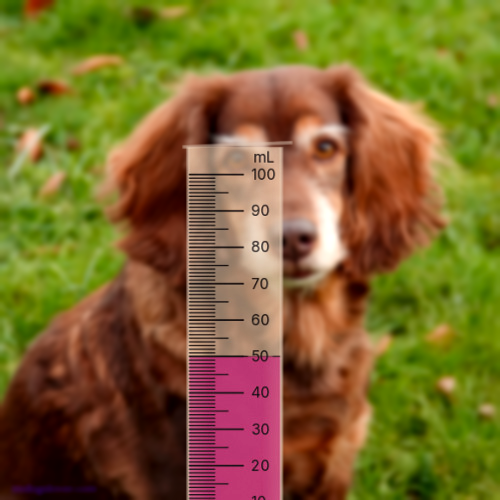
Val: 50 mL
